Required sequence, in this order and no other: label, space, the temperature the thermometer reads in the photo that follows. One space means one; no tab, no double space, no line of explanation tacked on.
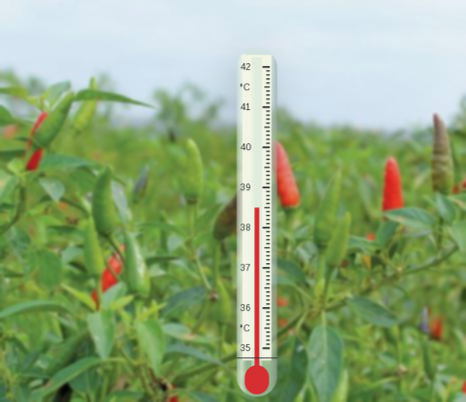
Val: 38.5 °C
